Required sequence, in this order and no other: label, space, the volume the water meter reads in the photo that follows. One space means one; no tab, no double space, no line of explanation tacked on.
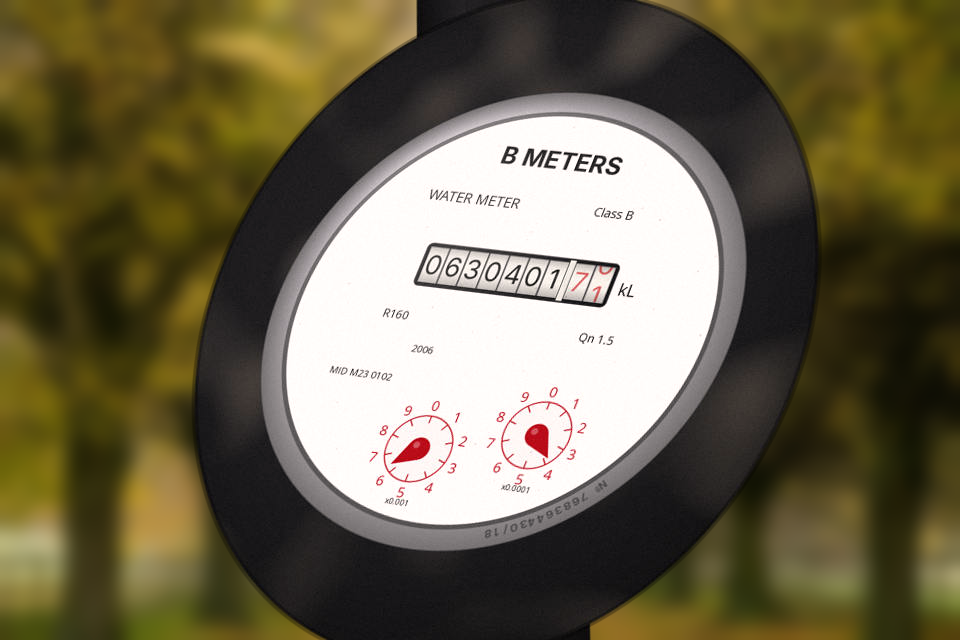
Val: 630401.7063 kL
